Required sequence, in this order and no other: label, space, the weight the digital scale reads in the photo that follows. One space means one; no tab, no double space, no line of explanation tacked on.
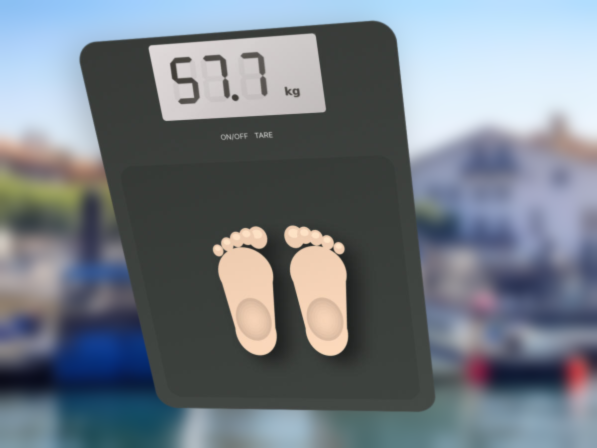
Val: 57.7 kg
